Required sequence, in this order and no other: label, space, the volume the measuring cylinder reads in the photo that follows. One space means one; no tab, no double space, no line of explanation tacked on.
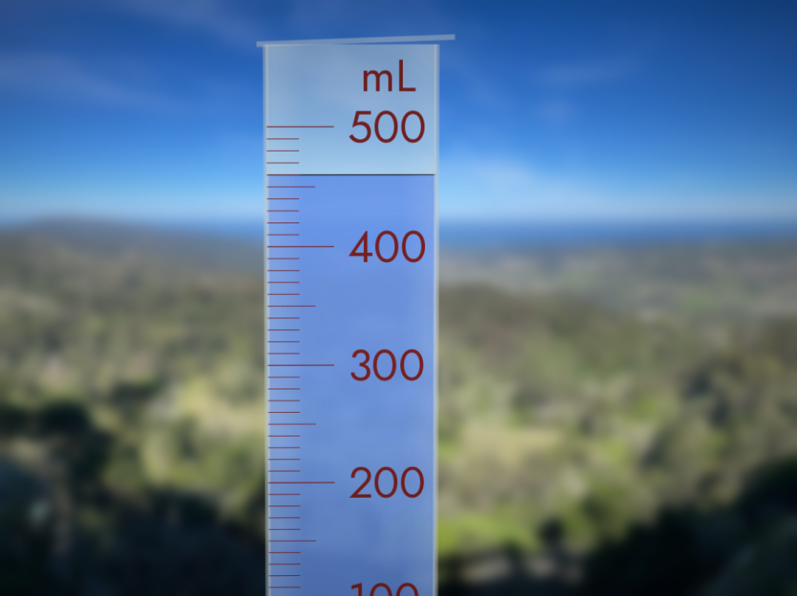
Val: 460 mL
